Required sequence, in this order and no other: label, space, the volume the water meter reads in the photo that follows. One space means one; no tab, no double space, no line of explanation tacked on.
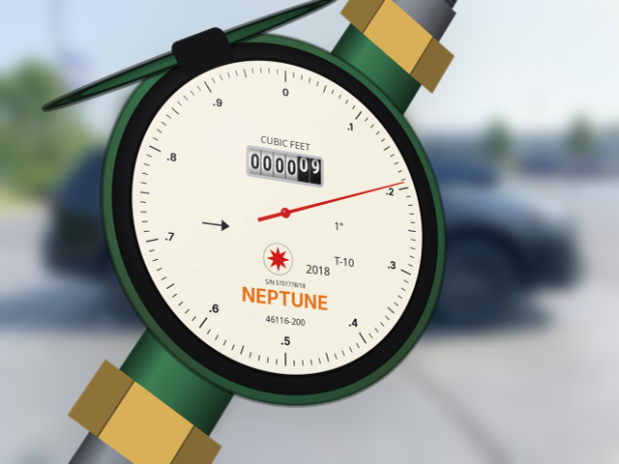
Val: 9.19 ft³
